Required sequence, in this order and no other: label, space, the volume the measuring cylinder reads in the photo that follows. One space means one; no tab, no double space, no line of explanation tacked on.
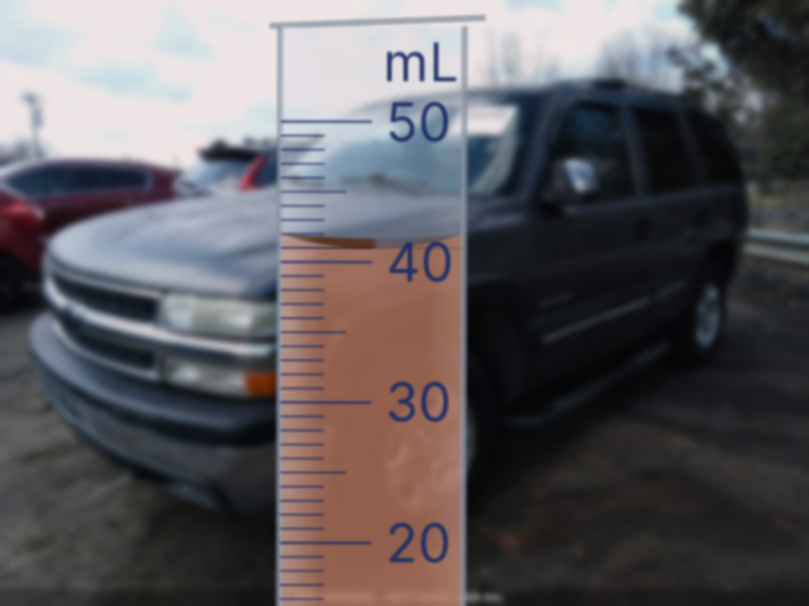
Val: 41 mL
